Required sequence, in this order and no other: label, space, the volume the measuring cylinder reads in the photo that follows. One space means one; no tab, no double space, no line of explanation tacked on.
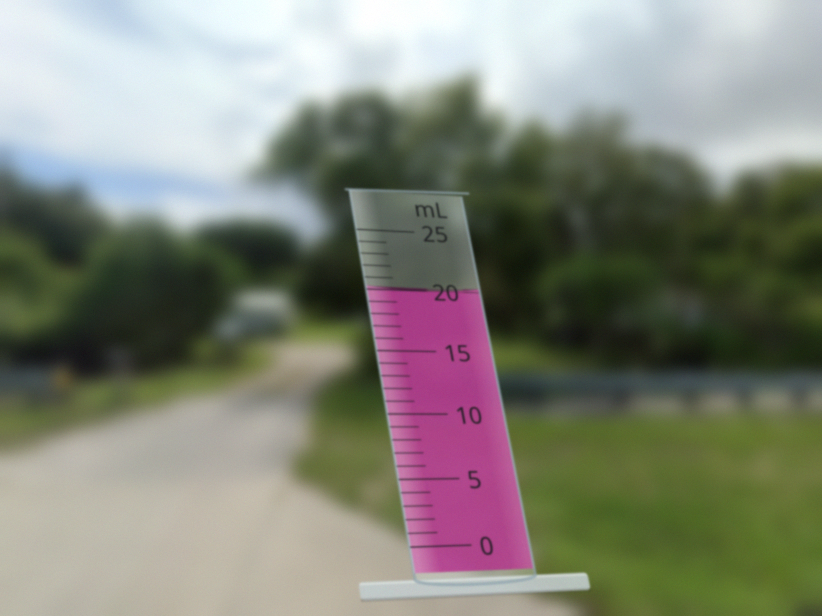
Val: 20 mL
